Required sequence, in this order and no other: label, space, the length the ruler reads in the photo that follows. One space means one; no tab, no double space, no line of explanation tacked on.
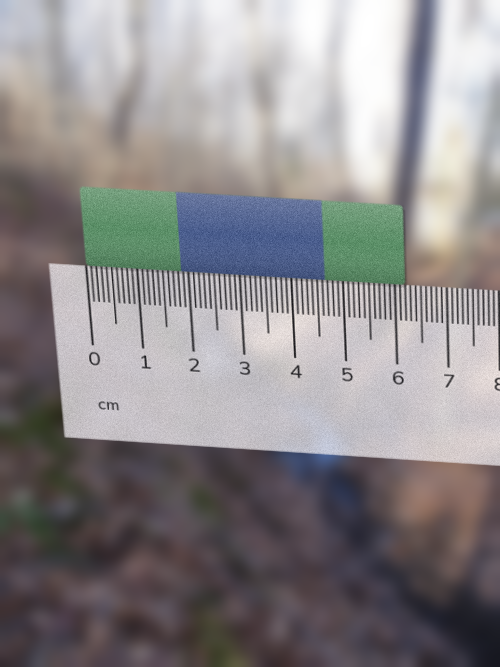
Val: 6.2 cm
